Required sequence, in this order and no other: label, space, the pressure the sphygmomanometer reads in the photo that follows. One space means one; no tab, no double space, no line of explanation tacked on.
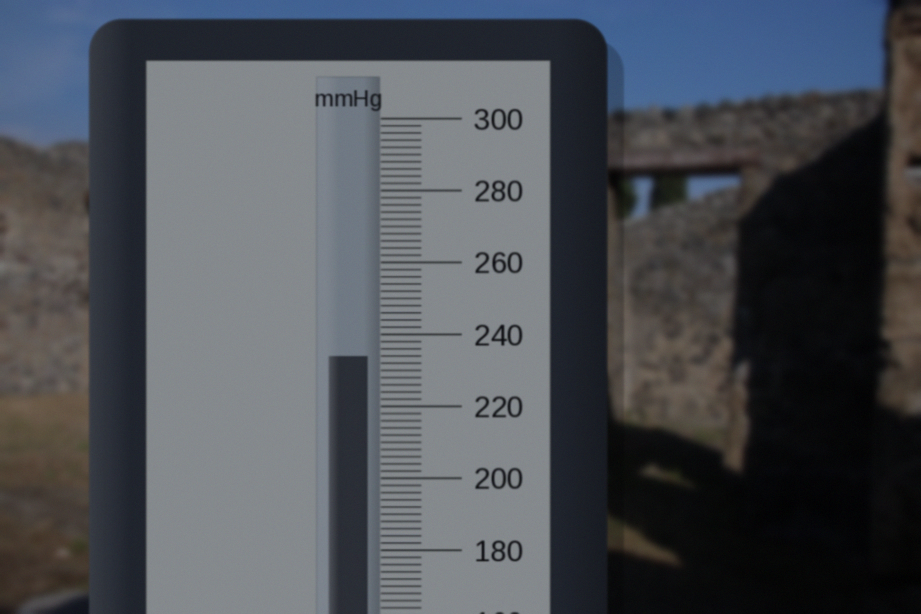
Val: 234 mmHg
